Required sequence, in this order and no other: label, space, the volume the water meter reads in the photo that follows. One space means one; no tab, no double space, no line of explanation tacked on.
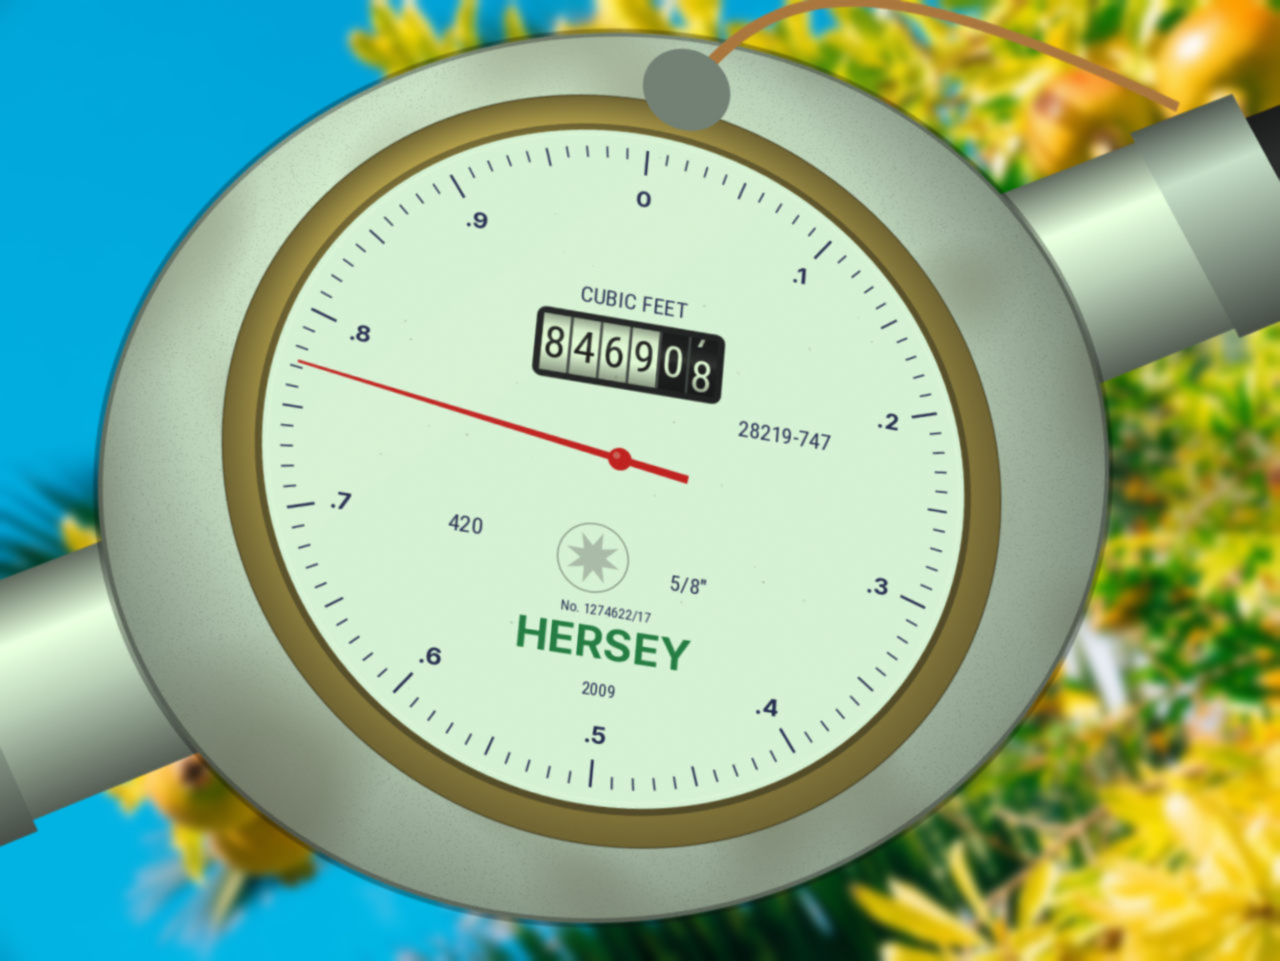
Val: 846907.77 ft³
